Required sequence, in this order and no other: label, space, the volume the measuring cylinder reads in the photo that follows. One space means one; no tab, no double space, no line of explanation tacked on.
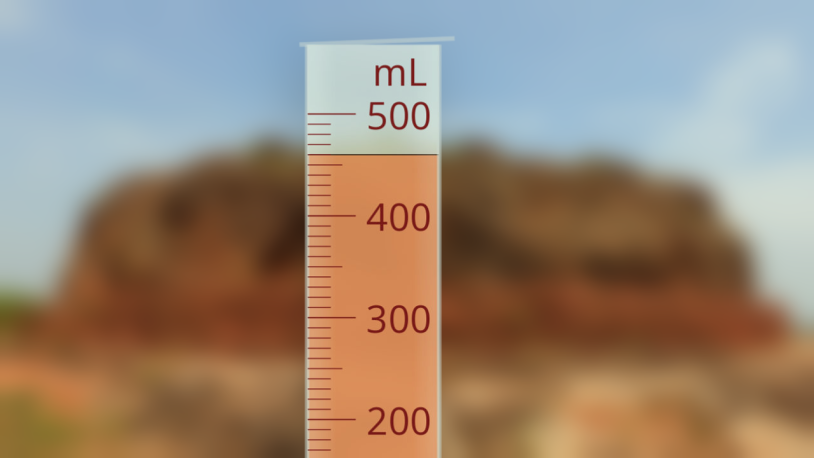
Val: 460 mL
